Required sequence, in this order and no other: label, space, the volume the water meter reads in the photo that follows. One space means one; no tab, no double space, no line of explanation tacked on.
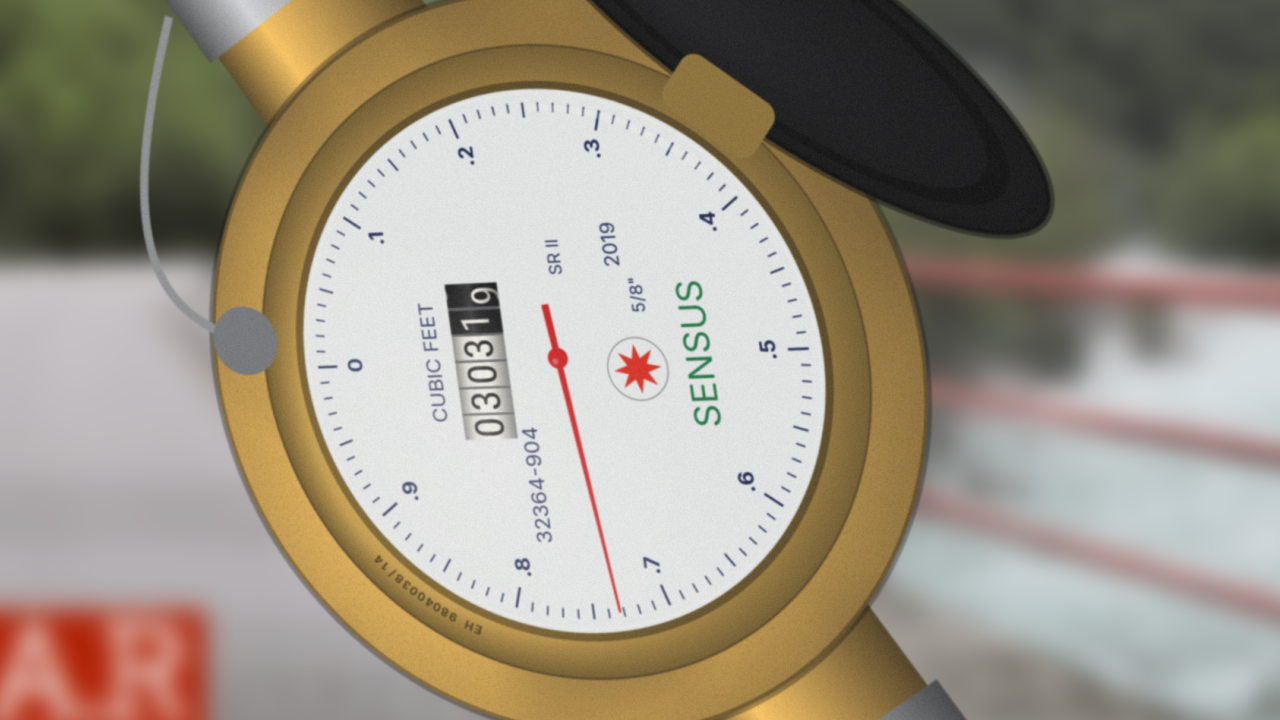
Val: 30318.73 ft³
